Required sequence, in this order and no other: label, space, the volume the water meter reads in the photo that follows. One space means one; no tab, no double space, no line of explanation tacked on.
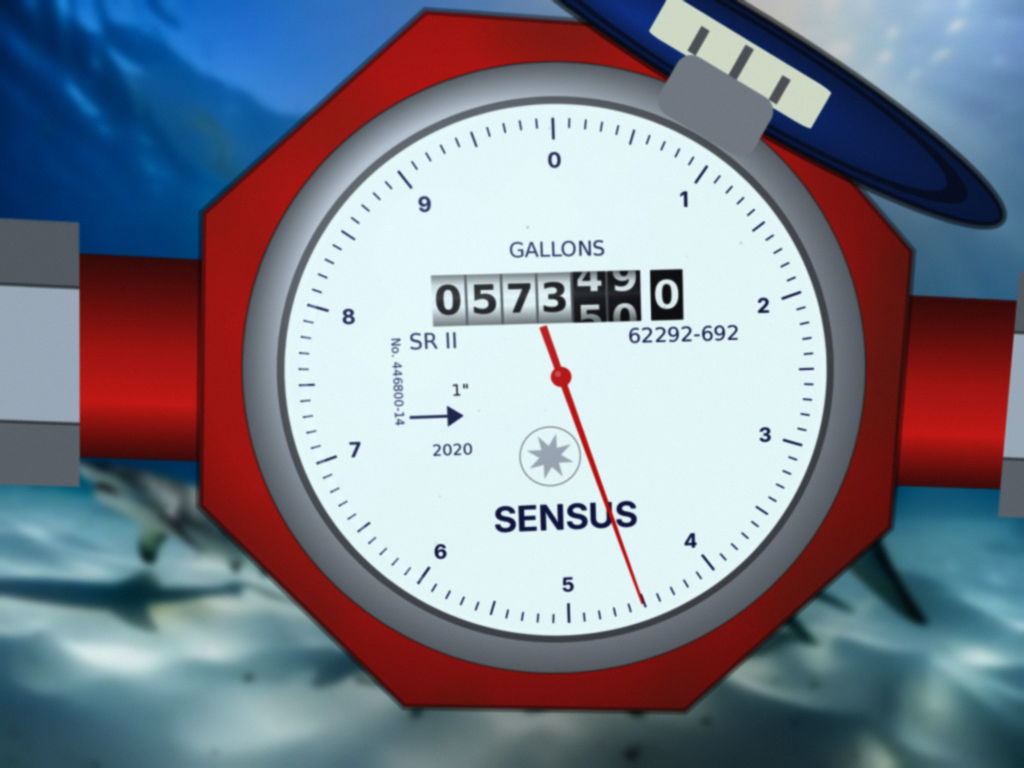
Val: 573494.5 gal
